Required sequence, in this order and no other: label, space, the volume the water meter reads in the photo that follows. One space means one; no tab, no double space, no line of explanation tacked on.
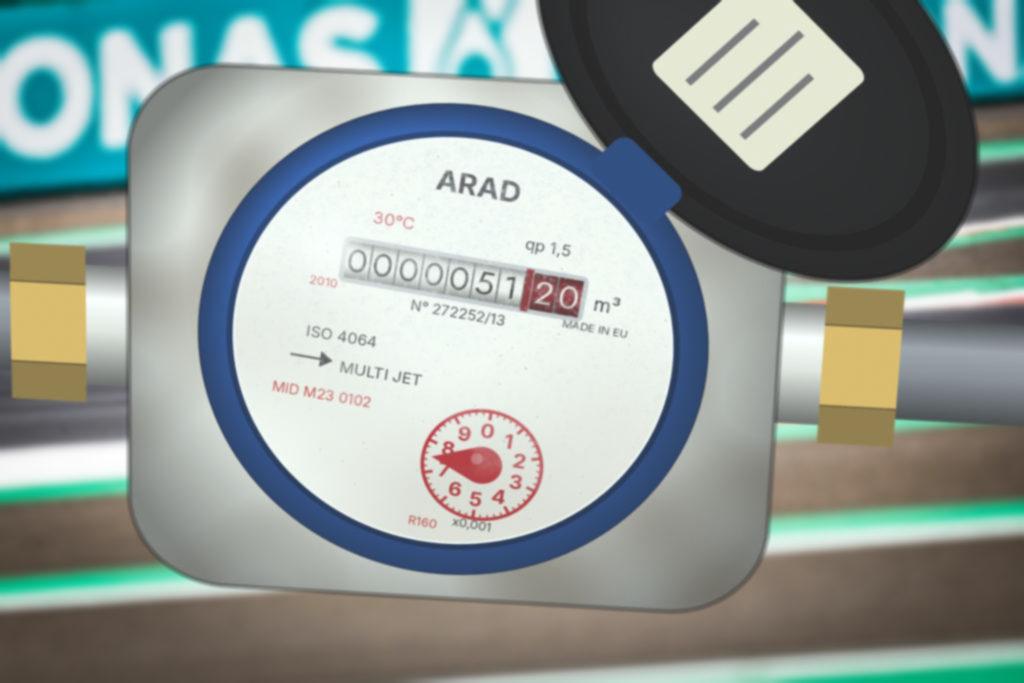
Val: 51.207 m³
